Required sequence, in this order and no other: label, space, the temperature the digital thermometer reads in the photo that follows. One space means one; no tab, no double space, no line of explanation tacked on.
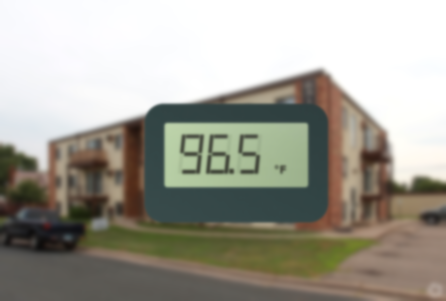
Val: 96.5 °F
